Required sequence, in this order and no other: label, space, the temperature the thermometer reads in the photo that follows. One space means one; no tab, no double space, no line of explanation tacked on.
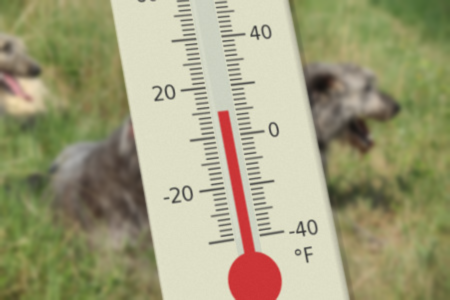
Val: 10 °F
